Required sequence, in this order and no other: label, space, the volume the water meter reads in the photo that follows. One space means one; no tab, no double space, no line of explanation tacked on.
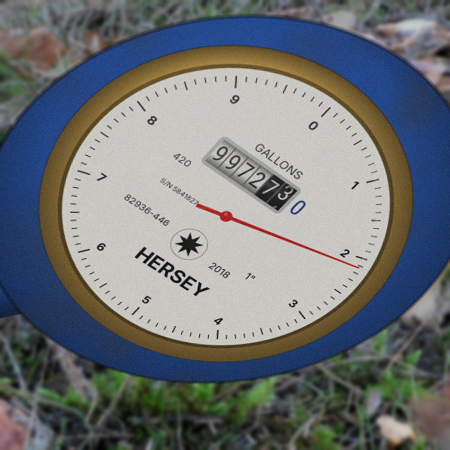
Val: 9972732.1 gal
